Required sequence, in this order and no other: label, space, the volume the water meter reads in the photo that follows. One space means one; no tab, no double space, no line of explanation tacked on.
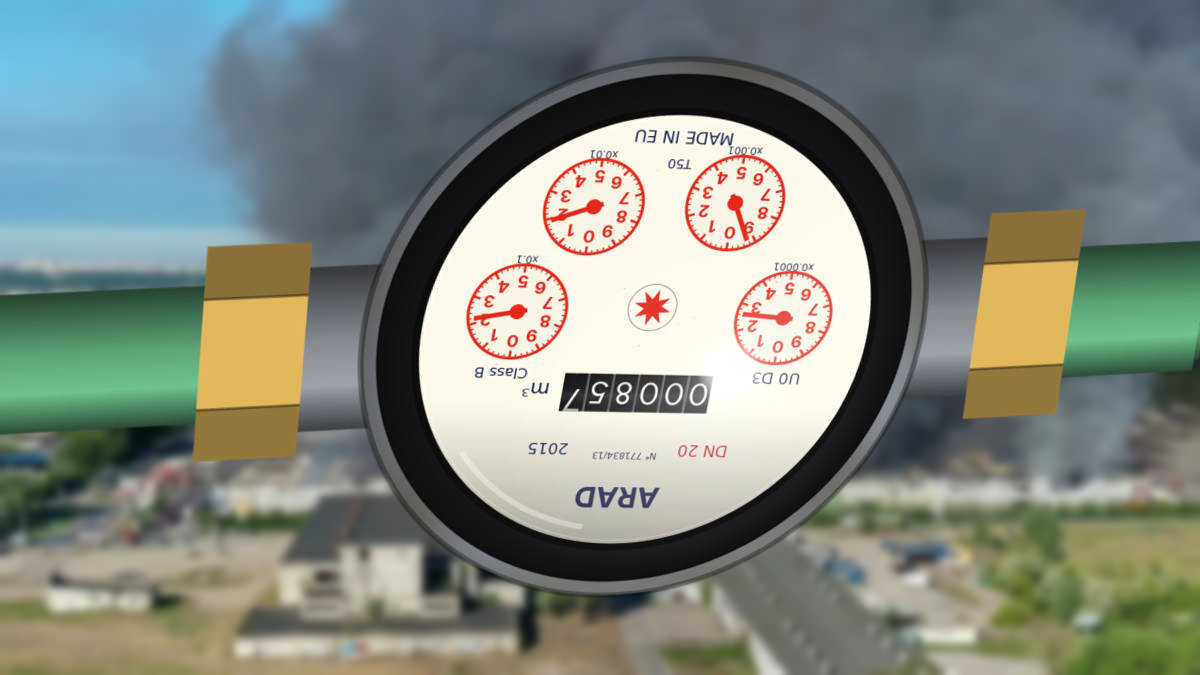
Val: 857.2192 m³
